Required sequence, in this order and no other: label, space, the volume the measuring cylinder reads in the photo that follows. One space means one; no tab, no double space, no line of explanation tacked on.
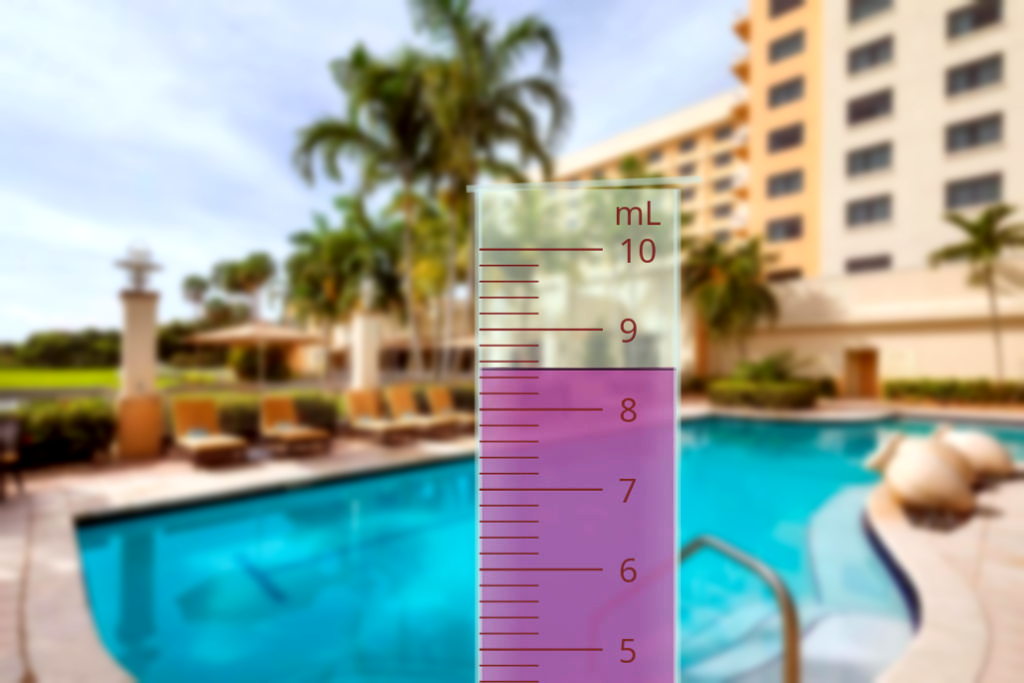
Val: 8.5 mL
